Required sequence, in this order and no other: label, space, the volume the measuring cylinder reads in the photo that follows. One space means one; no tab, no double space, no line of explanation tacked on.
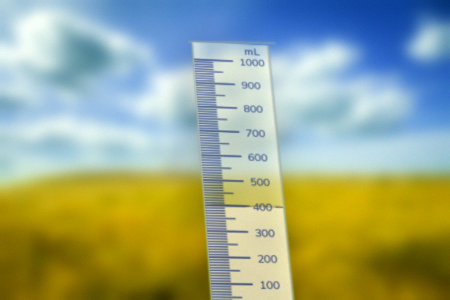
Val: 400 mL
